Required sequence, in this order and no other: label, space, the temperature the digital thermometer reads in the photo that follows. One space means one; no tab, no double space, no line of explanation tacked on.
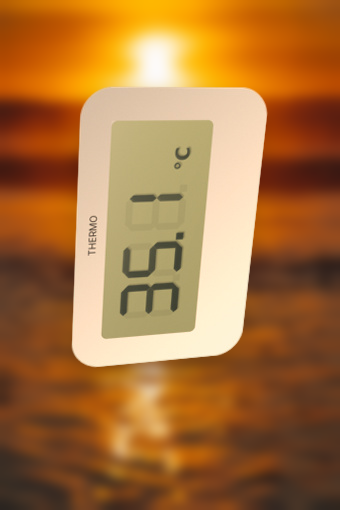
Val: 35.1 °C
